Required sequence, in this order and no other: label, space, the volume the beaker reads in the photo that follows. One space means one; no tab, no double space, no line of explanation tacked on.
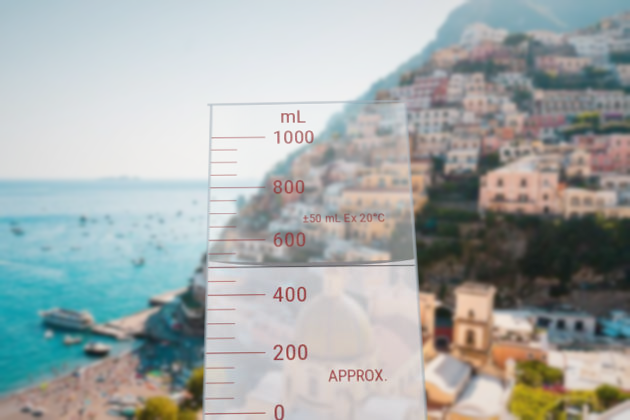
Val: 500 mL
